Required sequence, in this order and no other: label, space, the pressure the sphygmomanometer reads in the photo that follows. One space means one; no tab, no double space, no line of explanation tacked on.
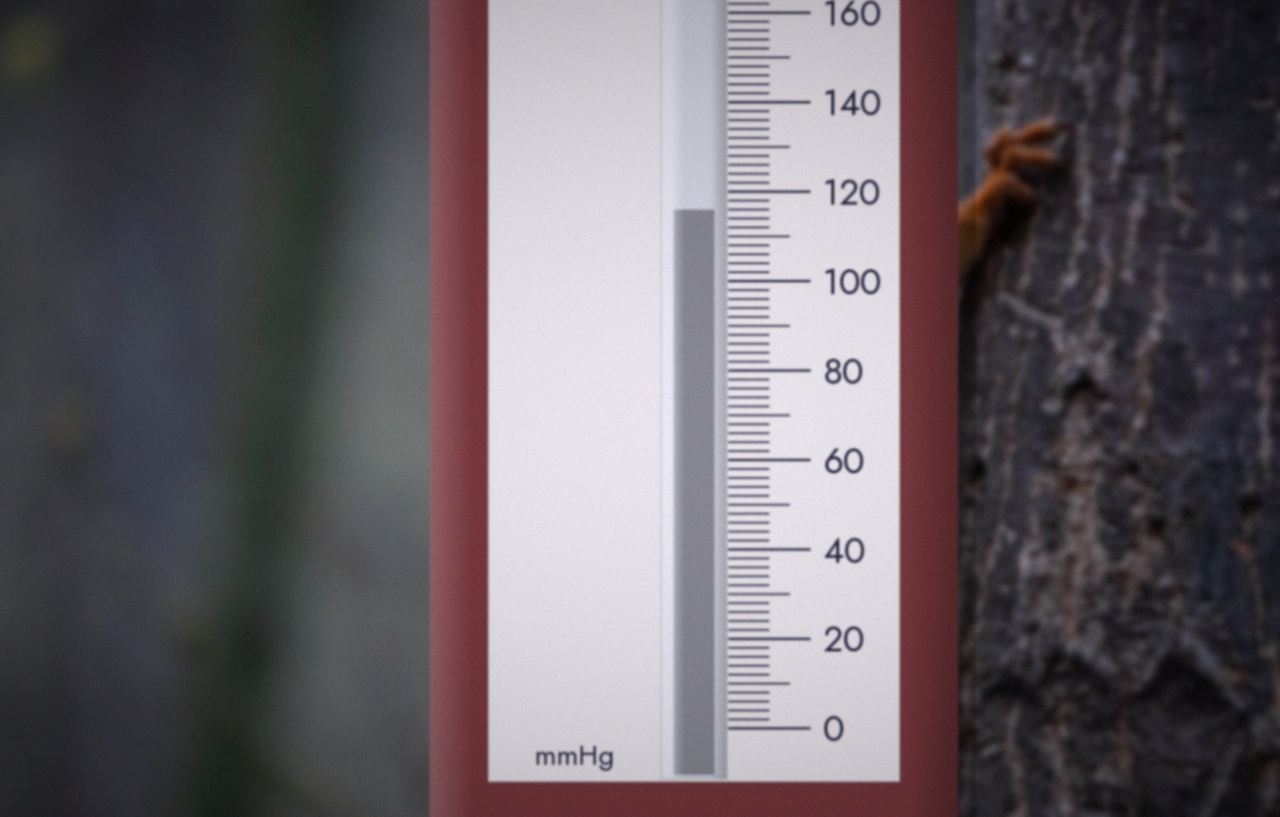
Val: 116 mmHg
